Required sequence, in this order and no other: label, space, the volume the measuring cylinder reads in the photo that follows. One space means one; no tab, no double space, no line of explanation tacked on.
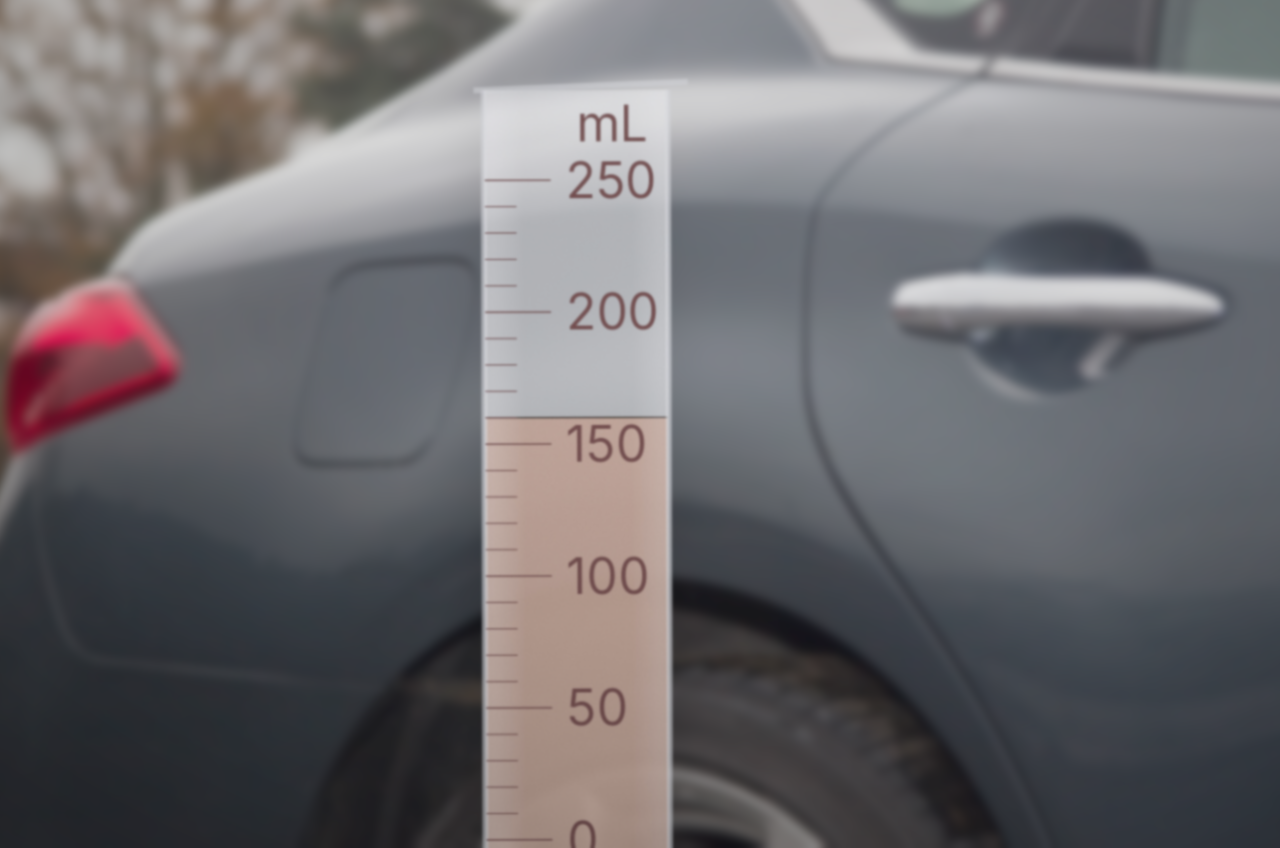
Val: 160 mL
